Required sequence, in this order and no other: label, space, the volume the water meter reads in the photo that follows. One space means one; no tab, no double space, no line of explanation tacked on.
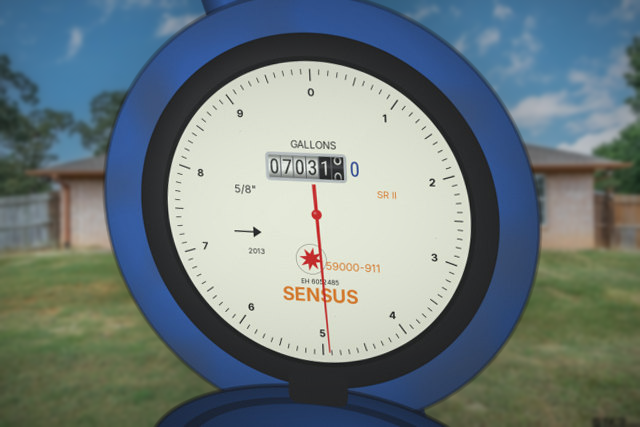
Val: 703184.9 gal
